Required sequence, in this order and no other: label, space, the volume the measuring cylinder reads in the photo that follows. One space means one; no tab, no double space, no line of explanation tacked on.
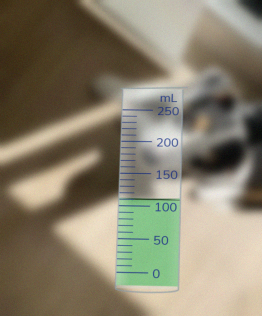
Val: 110 mL
